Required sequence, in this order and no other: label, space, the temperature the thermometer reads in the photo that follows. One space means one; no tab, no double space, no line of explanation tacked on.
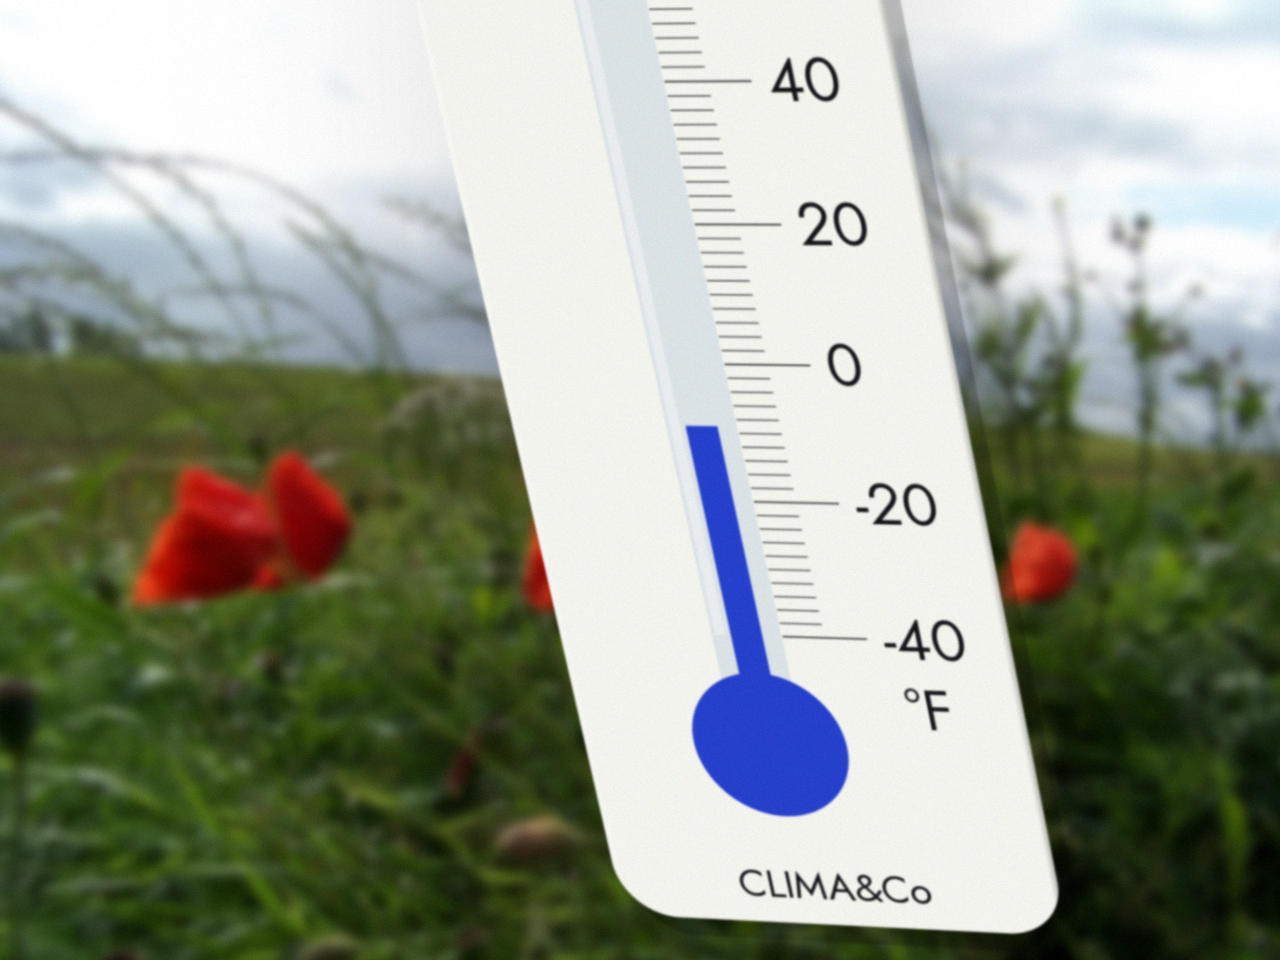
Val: -9 °F
